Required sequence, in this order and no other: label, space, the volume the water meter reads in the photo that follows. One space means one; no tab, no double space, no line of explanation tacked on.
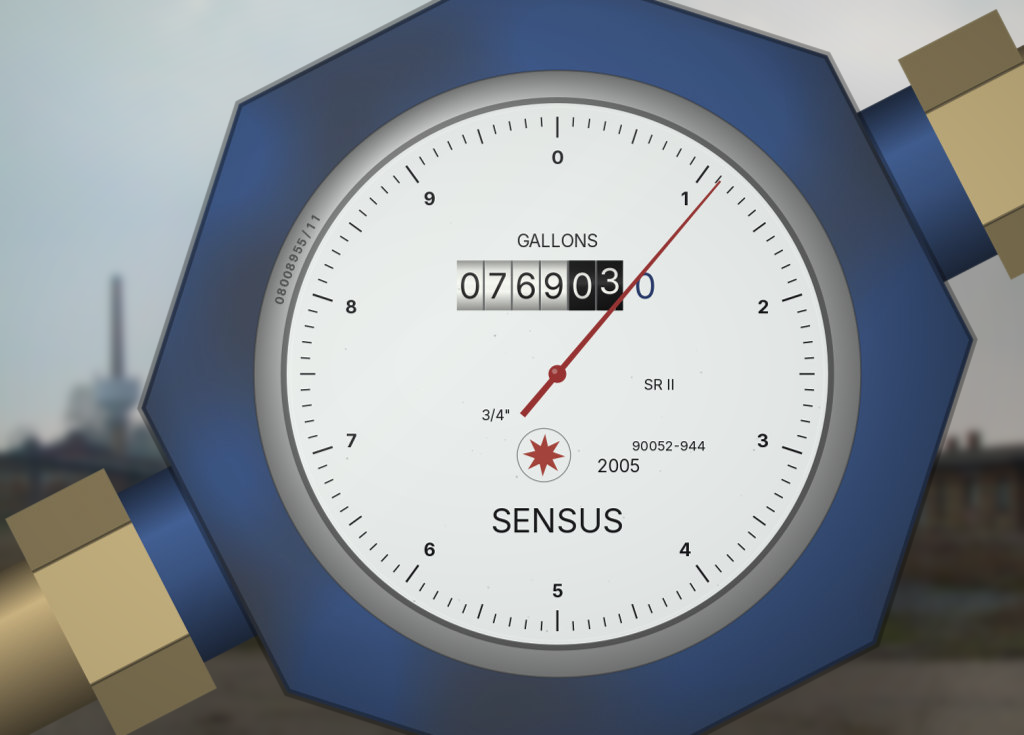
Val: 769031.1 gal
